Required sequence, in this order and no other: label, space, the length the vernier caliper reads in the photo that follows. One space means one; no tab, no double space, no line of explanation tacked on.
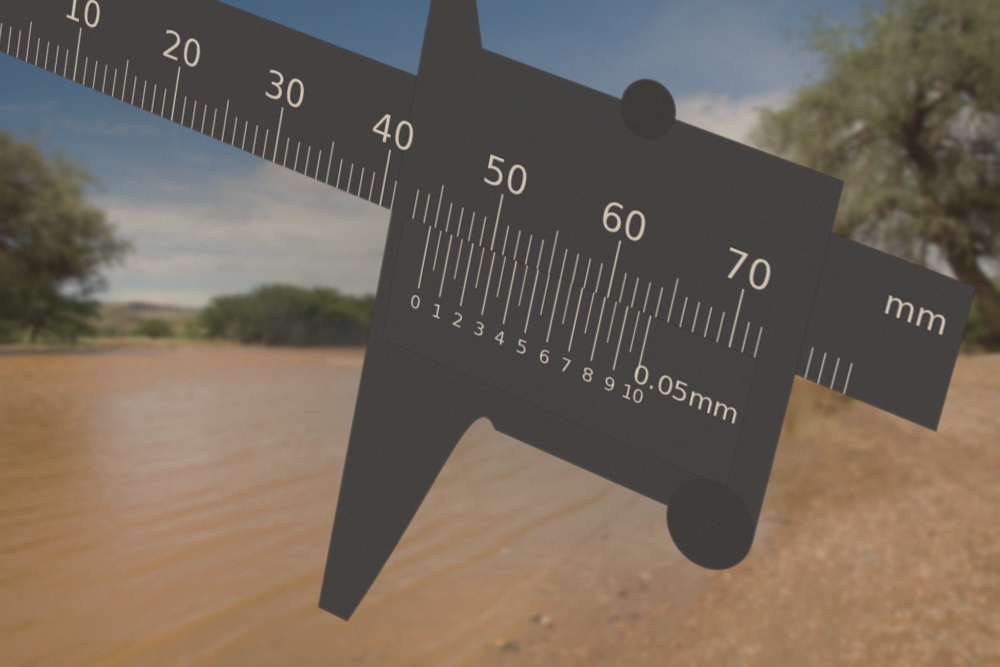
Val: 44.6 mm
